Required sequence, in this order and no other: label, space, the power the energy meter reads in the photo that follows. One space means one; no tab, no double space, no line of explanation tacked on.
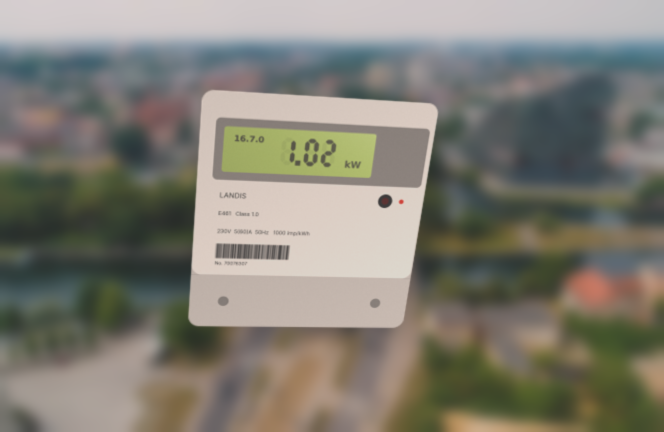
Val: 1.02 kW
